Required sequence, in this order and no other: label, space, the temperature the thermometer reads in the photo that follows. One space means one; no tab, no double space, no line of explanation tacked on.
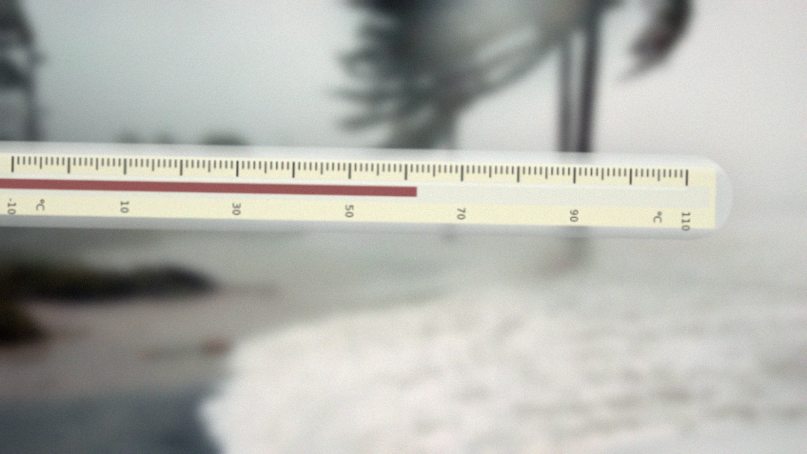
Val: 62 °C
